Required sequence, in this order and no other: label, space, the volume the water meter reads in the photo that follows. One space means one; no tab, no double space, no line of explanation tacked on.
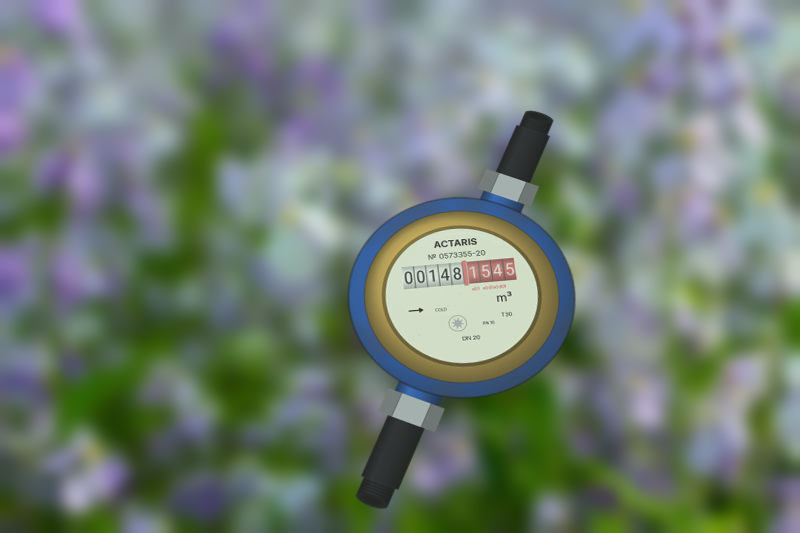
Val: 148.1545 m³
